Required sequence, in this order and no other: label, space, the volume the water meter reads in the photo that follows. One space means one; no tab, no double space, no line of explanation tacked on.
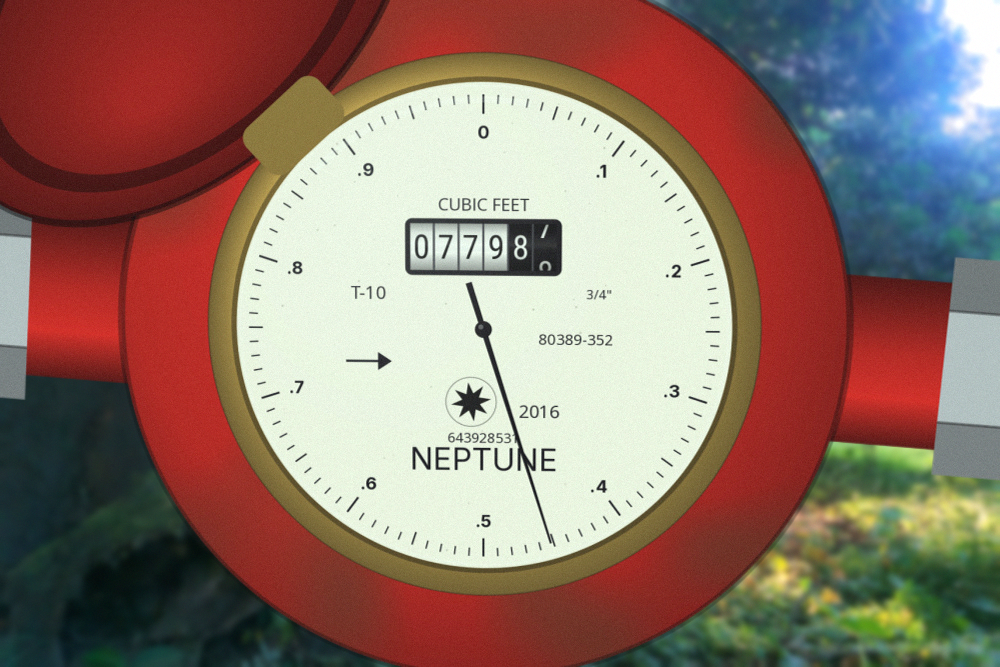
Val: 77987.45 ft³
